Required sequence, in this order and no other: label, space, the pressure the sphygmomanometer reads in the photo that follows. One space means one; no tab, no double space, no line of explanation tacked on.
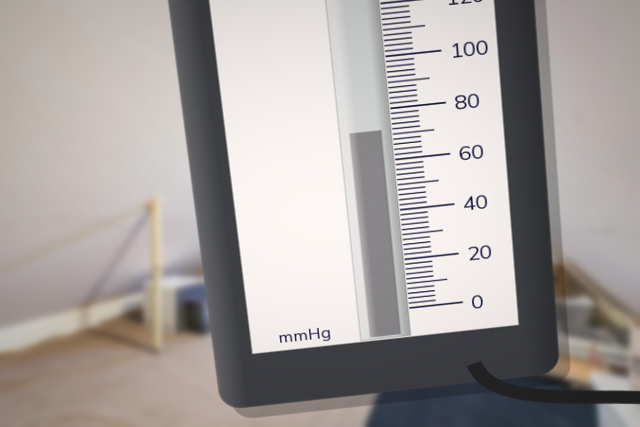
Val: 72 mmHg
